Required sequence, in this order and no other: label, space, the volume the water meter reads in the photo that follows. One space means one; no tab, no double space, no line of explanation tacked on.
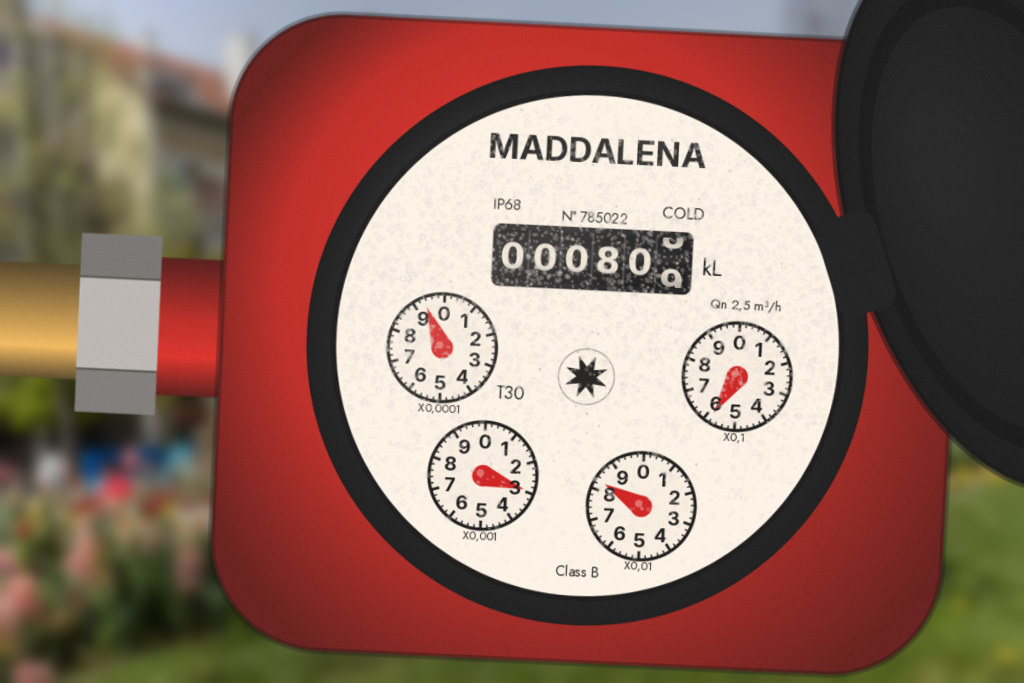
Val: 808.5829 kL
